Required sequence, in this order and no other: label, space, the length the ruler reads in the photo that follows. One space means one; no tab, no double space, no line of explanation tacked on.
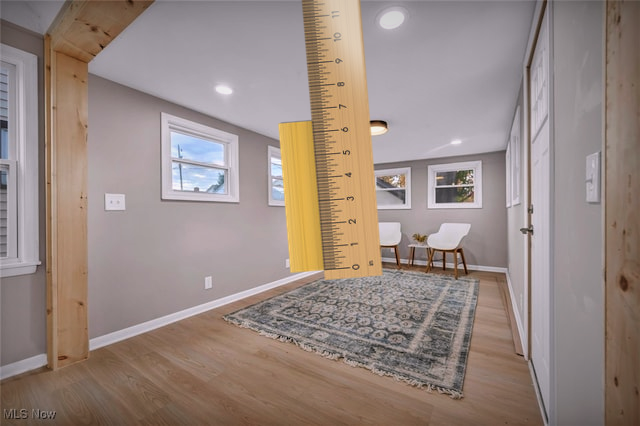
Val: 6.5 in
